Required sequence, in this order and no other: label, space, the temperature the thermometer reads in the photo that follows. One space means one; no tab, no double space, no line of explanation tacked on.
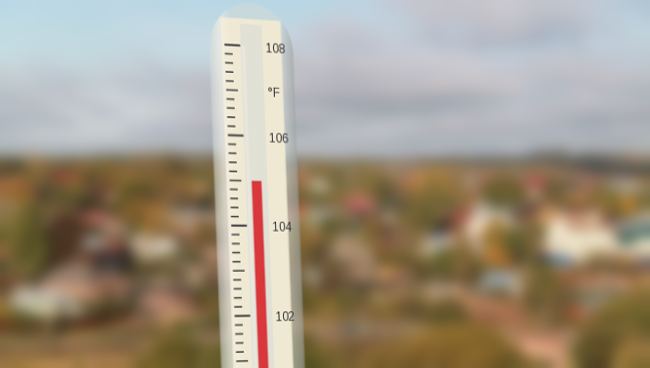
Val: 105 °F
